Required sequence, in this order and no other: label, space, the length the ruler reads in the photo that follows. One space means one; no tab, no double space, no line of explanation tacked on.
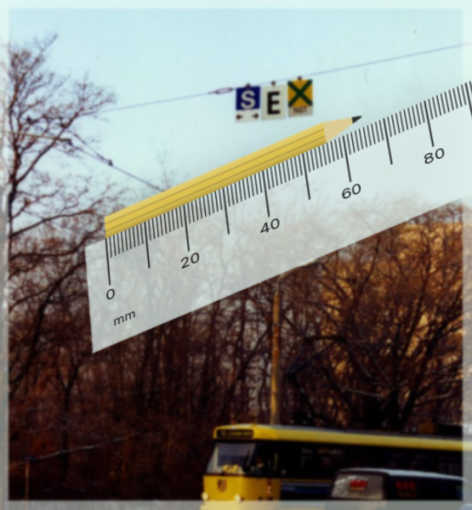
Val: 65 mm
